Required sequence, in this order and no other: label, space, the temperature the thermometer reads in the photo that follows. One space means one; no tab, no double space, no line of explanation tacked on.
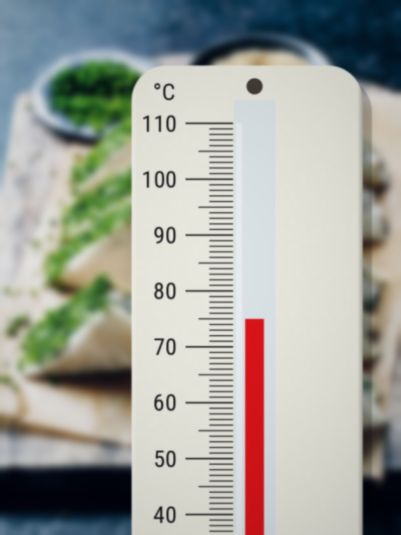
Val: 75 °C
